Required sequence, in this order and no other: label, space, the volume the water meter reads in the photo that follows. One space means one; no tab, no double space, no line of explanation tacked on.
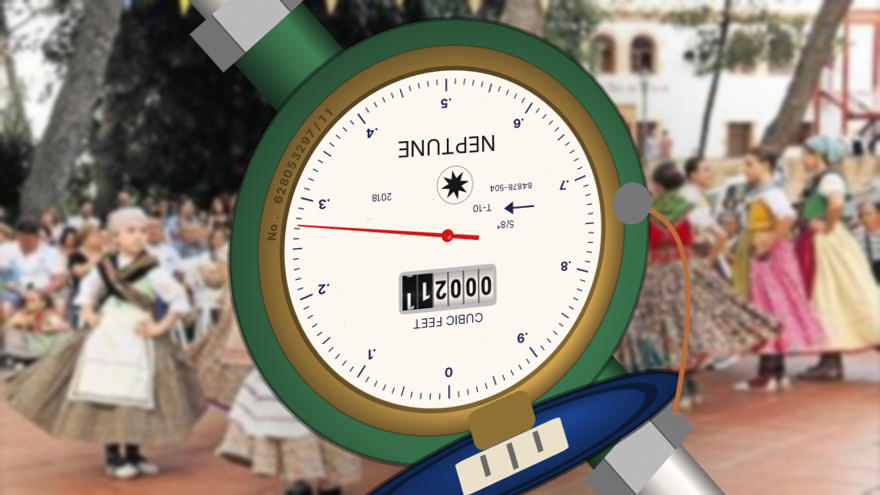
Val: 211.27 ft³
